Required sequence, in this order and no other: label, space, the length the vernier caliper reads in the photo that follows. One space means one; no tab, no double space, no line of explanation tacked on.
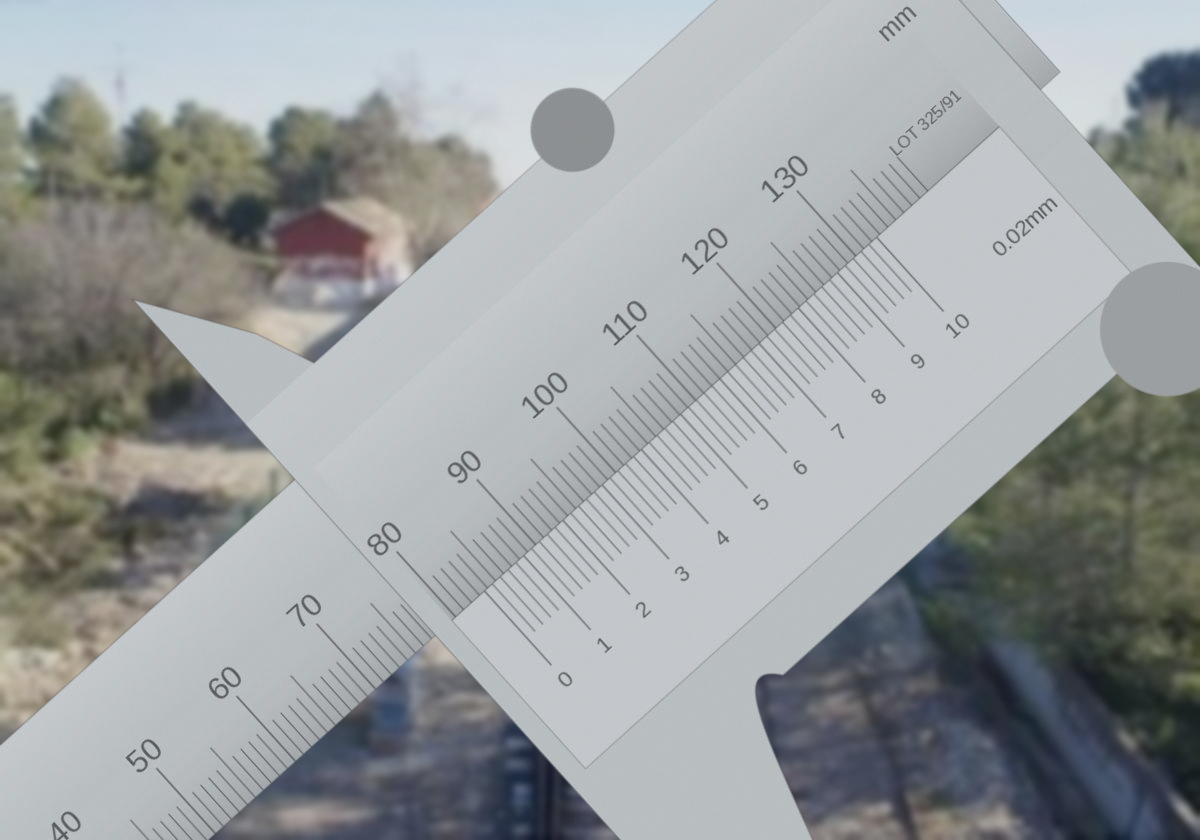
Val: 83.6 mm
